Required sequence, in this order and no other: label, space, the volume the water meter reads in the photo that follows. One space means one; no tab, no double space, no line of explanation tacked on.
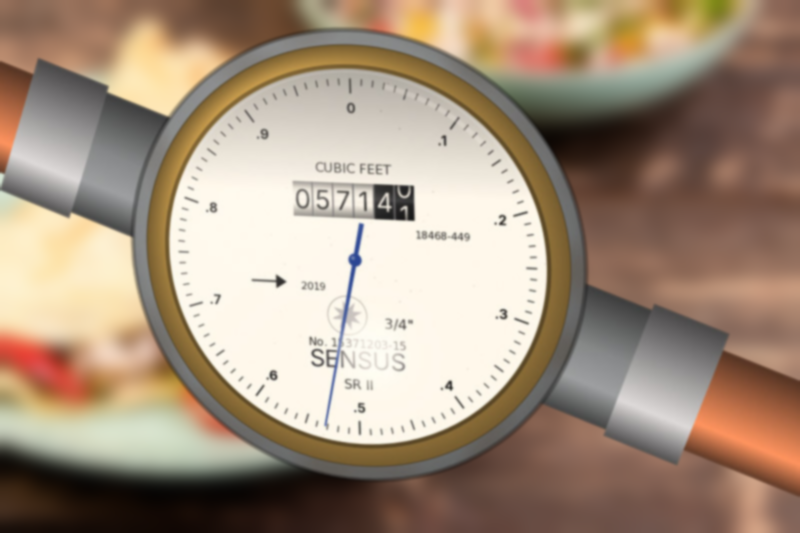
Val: 57140.53 ft³
